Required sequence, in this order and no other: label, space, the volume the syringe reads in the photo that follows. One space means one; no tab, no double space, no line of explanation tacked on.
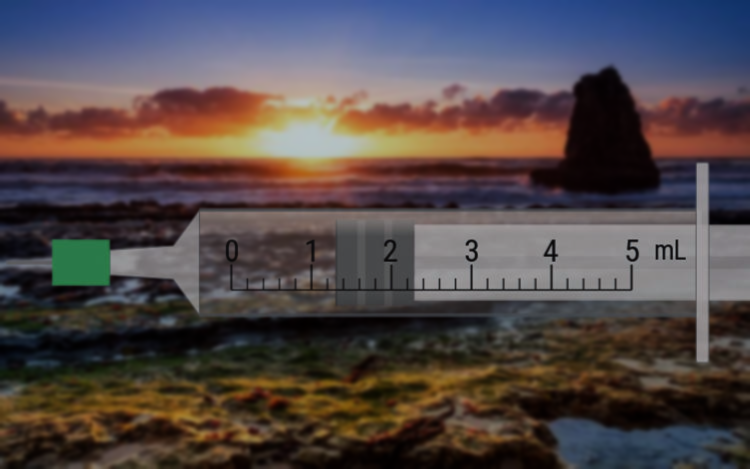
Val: 1.3 mL
